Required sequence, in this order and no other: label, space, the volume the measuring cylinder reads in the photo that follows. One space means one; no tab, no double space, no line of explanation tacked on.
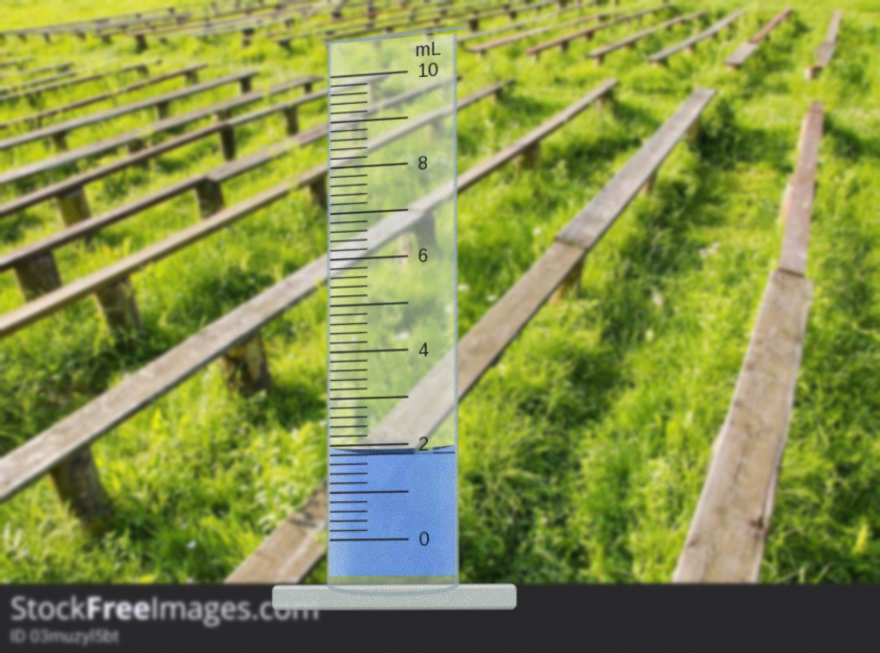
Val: 1.8 mL
